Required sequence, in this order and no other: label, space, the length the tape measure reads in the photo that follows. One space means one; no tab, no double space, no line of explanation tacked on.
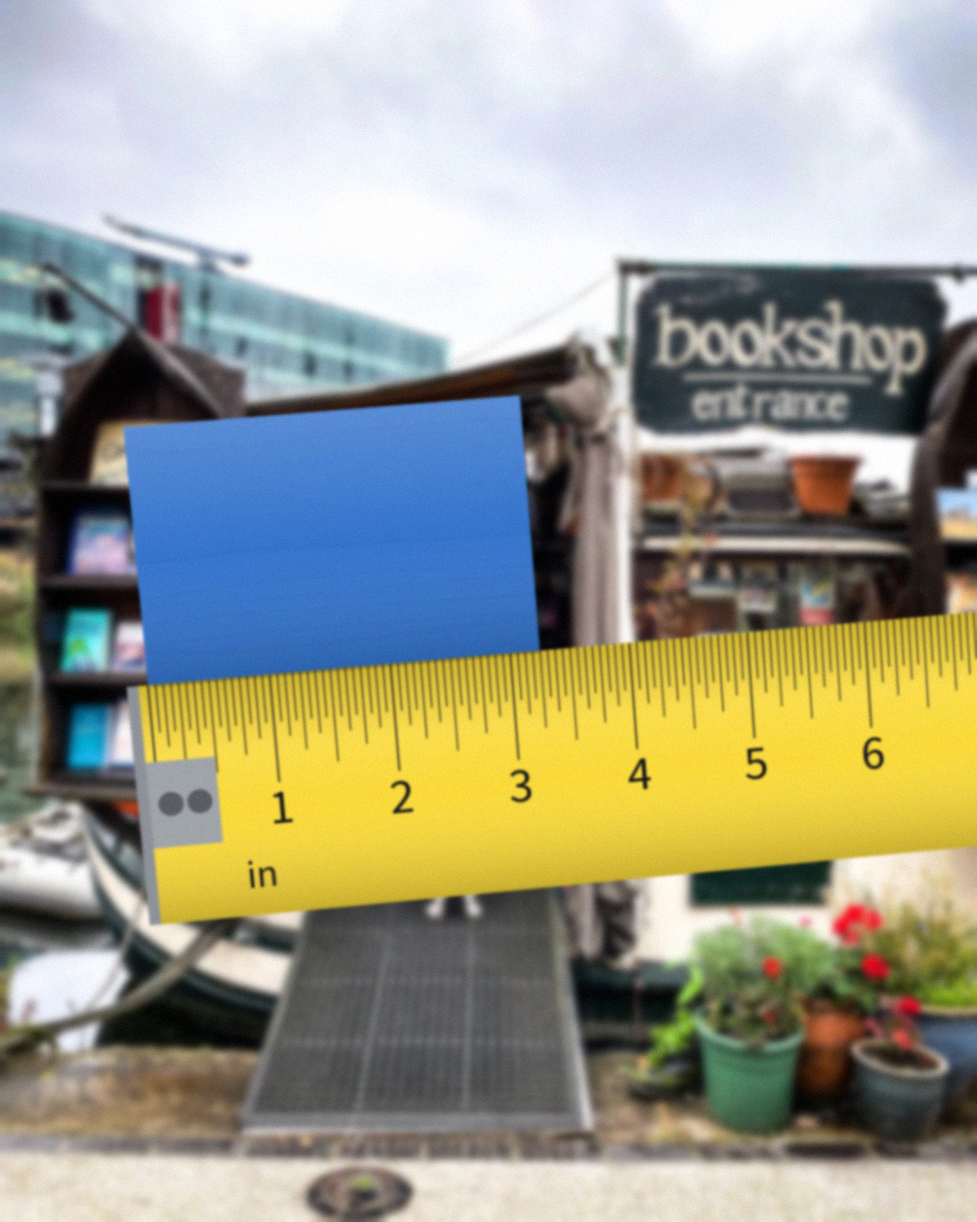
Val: 3.25 in
